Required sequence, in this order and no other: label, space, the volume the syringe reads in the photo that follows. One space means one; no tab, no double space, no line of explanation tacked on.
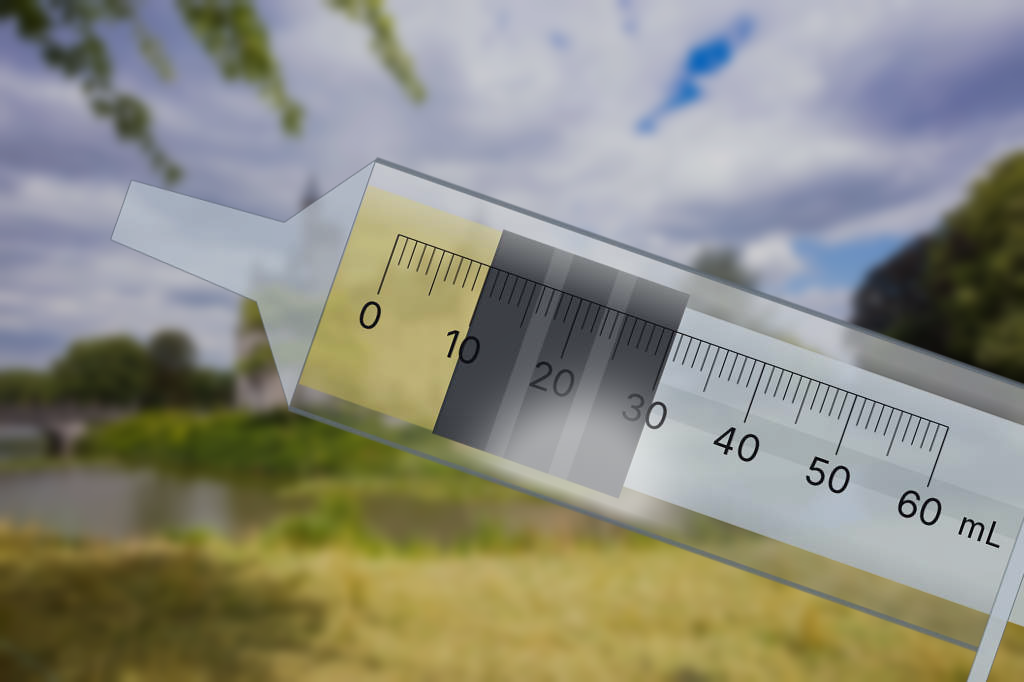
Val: 10 mL
